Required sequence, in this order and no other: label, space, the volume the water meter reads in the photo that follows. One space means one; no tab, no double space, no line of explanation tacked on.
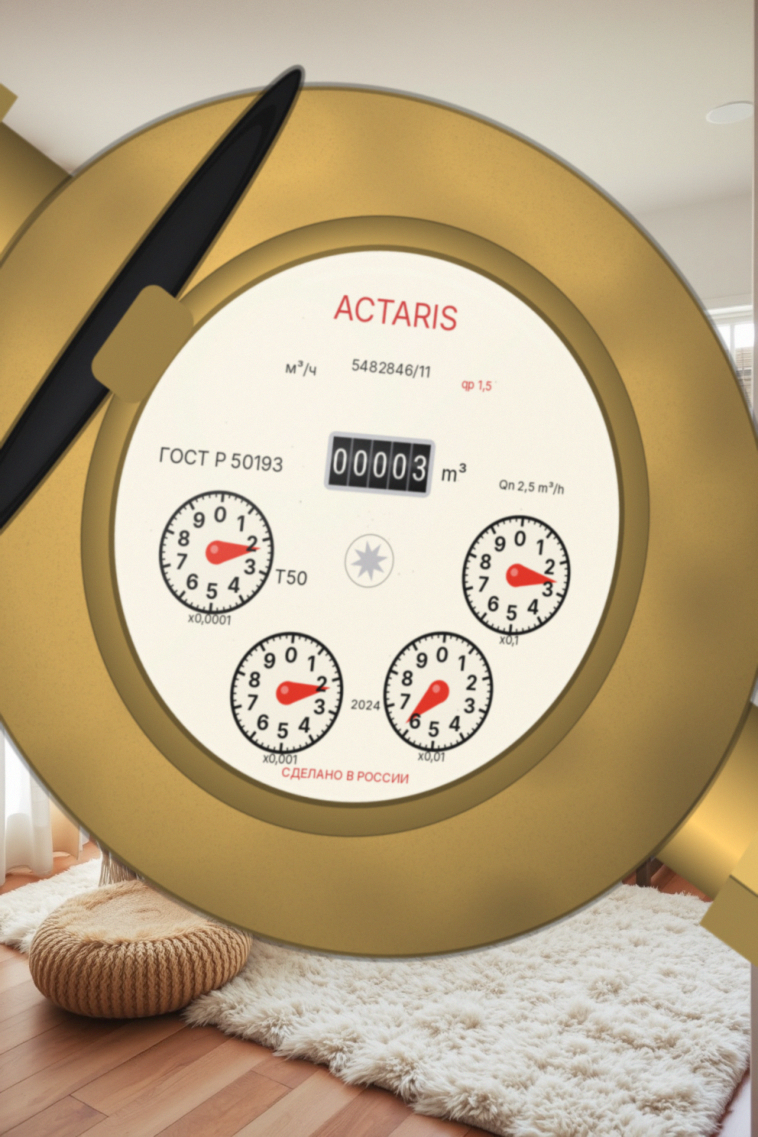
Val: 3.2622 m³
